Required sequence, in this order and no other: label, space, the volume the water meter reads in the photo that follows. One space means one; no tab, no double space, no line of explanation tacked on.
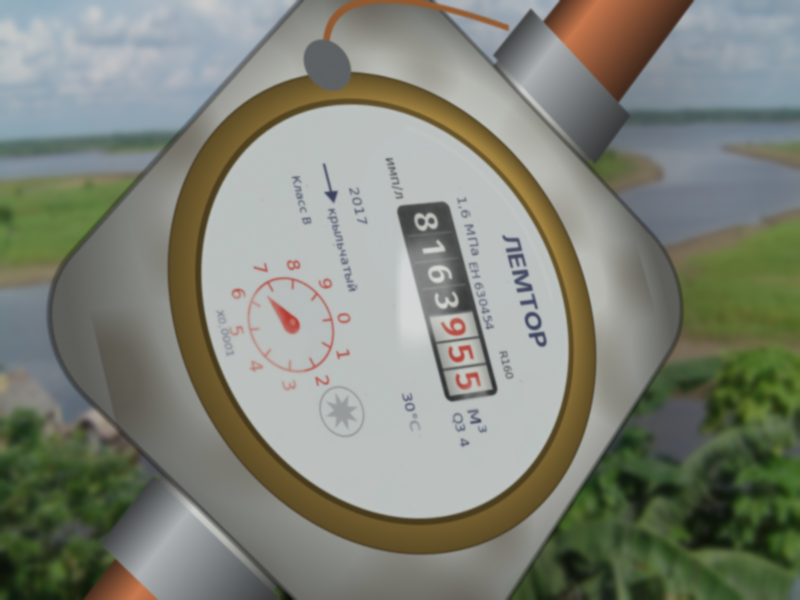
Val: 8163.9556 m³
